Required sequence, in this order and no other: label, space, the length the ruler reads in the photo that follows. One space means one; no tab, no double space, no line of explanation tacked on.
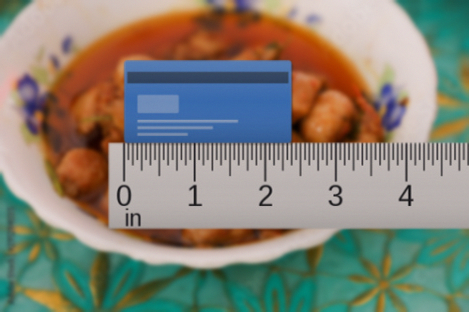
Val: 2.375 in
